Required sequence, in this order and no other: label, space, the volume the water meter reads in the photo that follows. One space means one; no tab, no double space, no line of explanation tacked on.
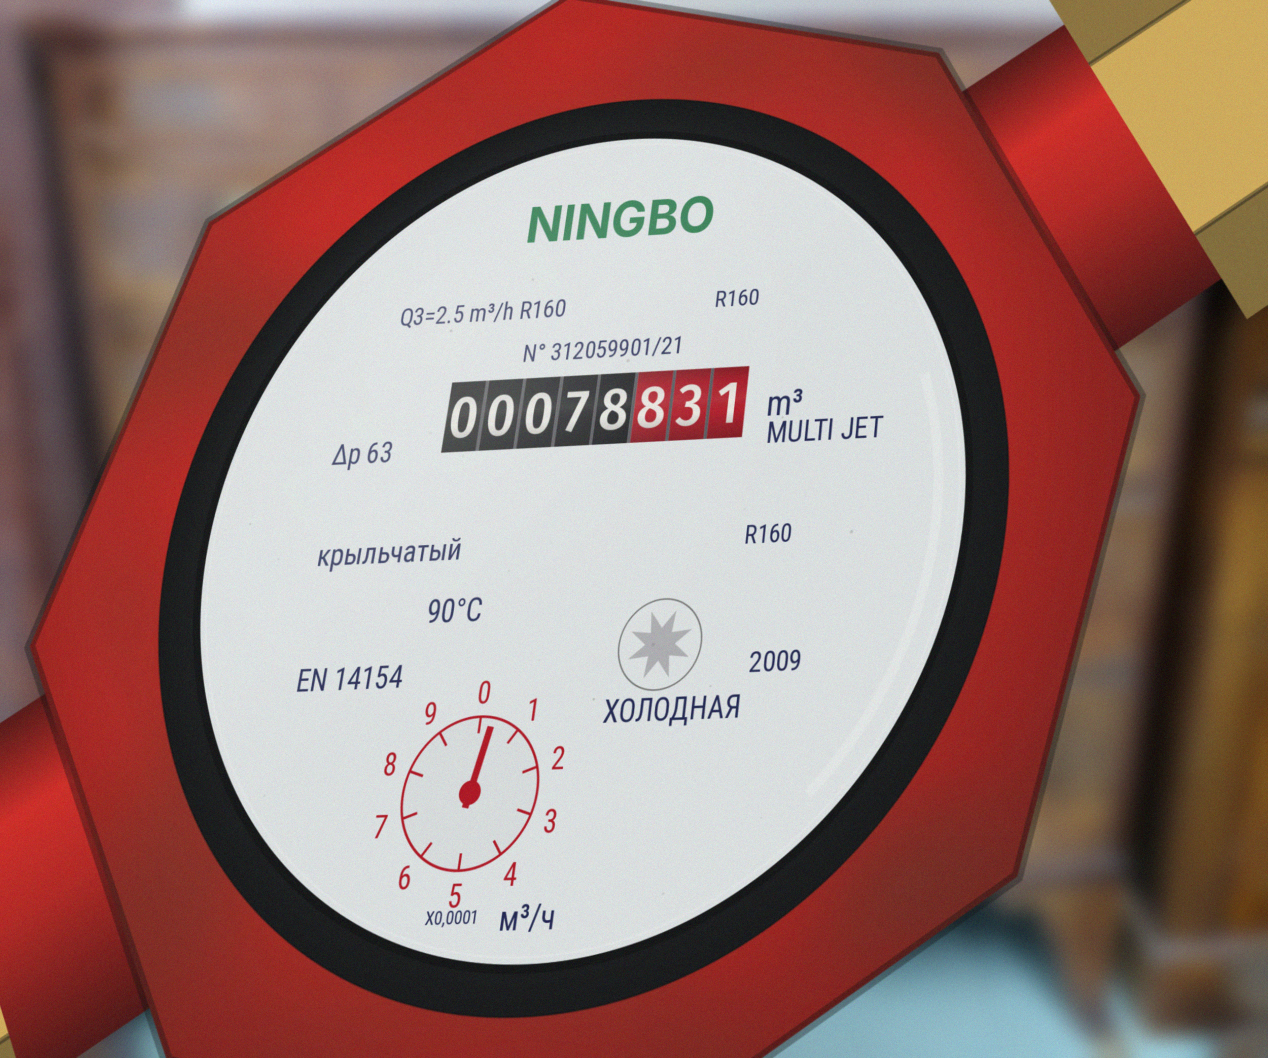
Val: 78.8310 m³
